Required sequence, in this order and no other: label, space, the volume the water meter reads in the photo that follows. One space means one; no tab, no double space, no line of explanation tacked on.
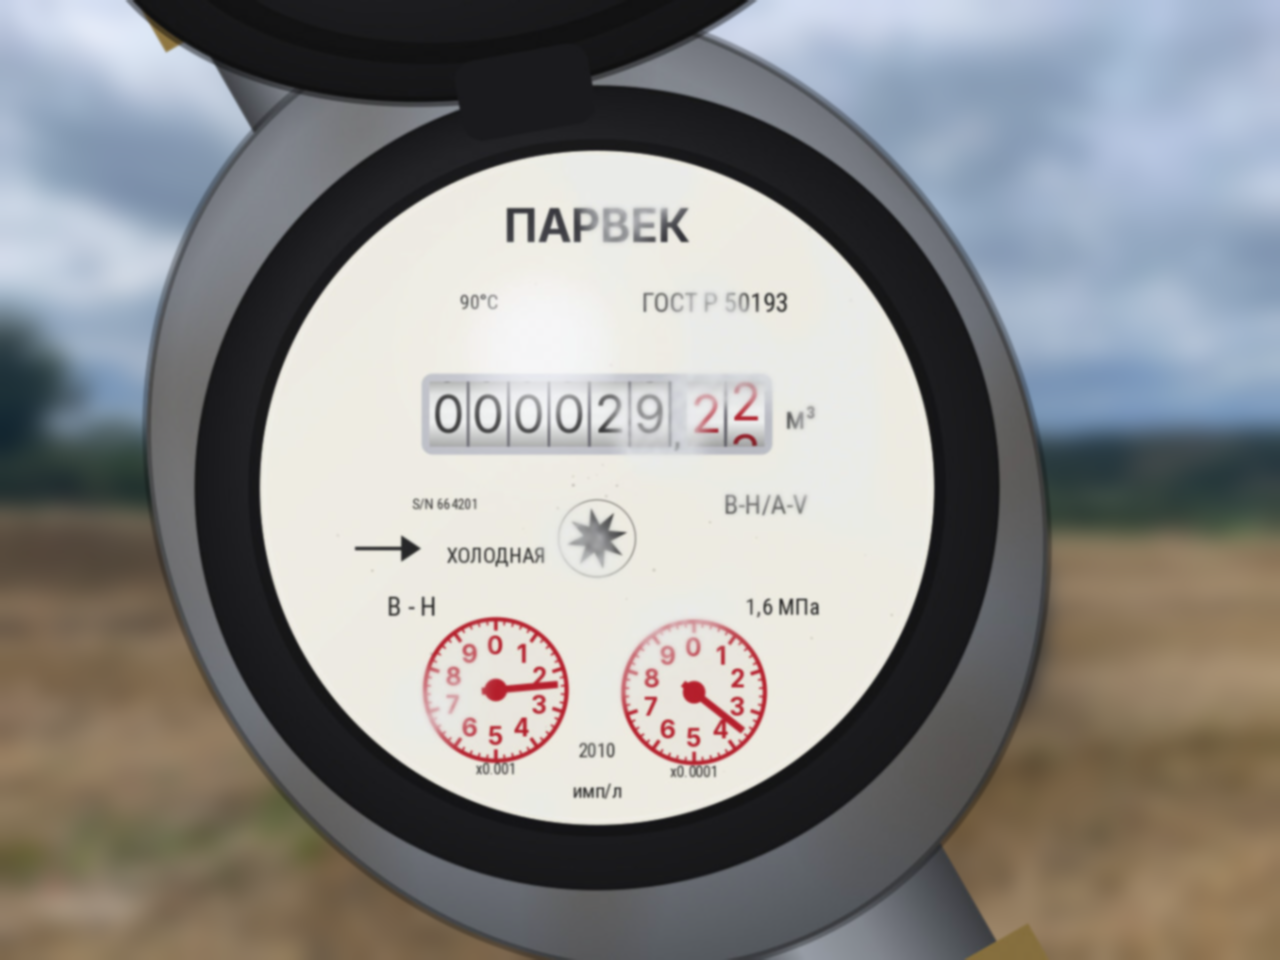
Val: 29.2223 m³
